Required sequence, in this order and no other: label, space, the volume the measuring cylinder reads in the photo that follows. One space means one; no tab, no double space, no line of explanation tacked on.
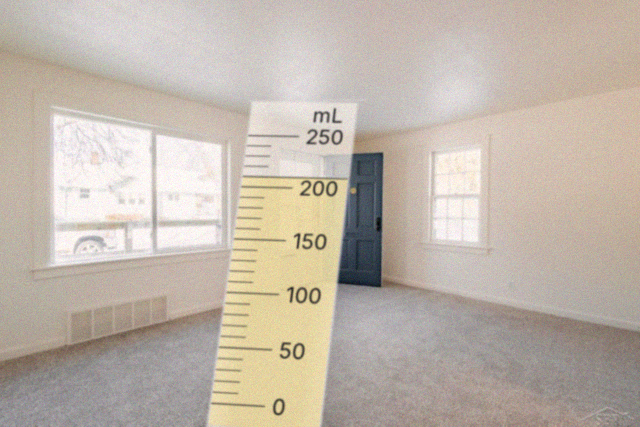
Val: 210 mL
